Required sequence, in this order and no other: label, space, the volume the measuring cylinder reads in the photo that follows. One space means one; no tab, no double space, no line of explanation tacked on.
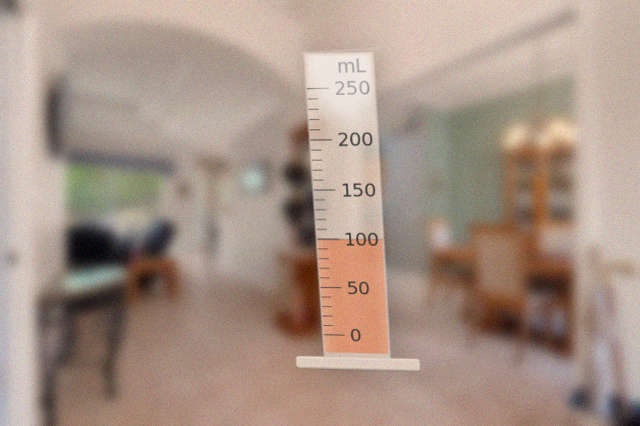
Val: 100 mL
